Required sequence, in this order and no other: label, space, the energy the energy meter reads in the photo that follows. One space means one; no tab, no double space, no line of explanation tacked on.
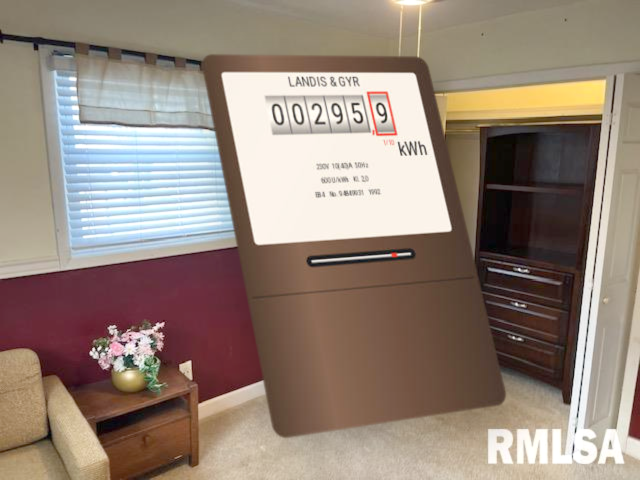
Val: 295.9 kWh
